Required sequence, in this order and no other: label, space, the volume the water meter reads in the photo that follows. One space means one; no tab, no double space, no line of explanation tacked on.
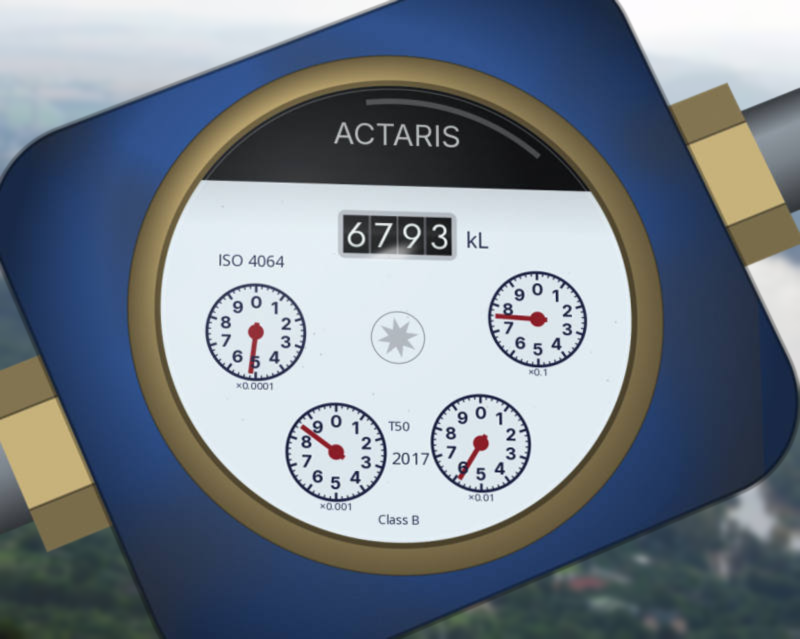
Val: 6793.7585 kL
